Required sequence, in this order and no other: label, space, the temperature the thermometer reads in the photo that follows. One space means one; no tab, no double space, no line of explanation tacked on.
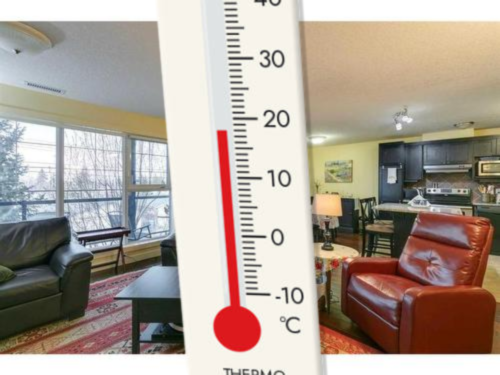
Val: 18 °C
